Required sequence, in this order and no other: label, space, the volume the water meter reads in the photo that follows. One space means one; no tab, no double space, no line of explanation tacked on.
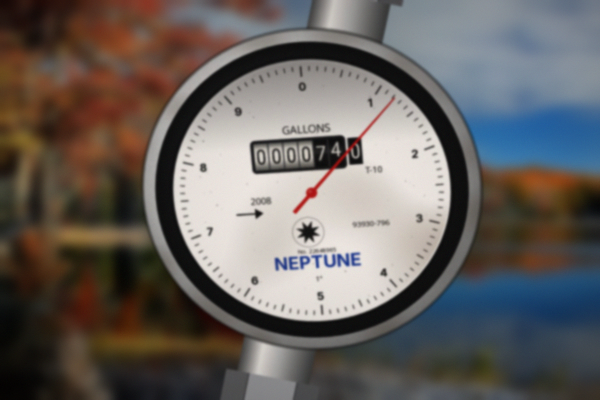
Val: 741.2 gal
